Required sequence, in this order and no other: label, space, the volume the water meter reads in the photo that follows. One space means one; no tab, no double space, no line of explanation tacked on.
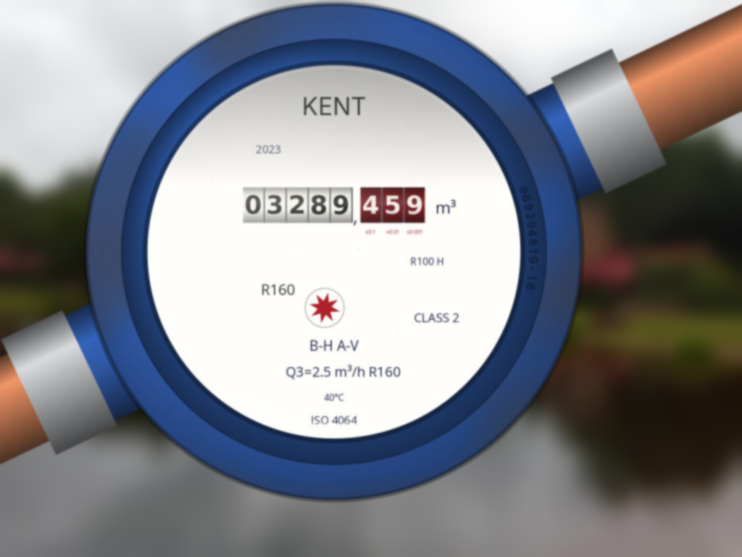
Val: 3289.459 m³
